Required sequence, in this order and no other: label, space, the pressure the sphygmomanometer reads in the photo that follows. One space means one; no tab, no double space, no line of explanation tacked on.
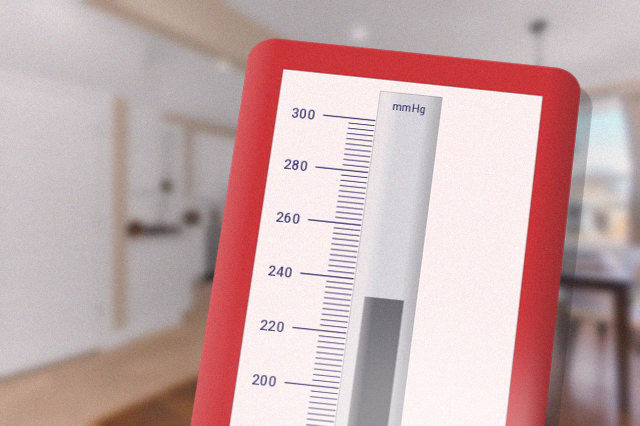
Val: 234 mmHg
